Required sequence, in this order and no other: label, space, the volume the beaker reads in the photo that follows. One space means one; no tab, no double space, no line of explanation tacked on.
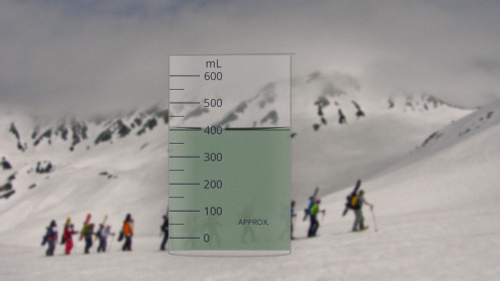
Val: 400 mL
